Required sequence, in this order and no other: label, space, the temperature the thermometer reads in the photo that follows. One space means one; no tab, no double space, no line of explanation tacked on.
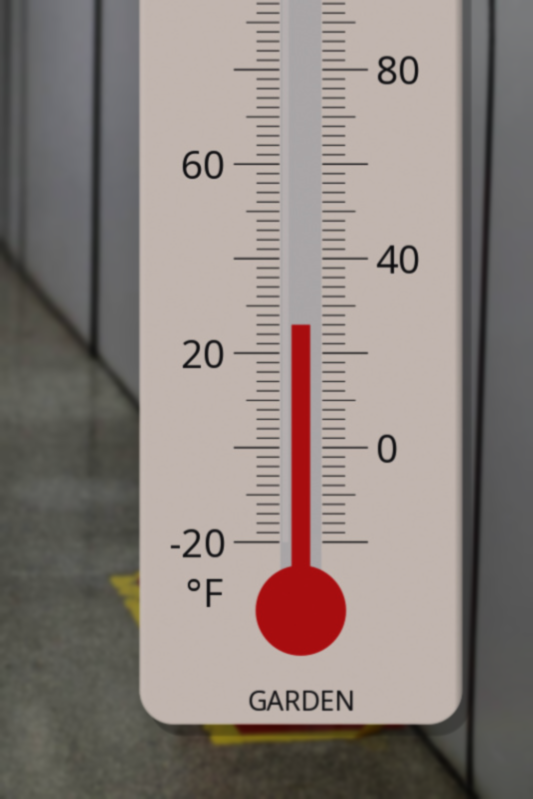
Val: 26 °F
